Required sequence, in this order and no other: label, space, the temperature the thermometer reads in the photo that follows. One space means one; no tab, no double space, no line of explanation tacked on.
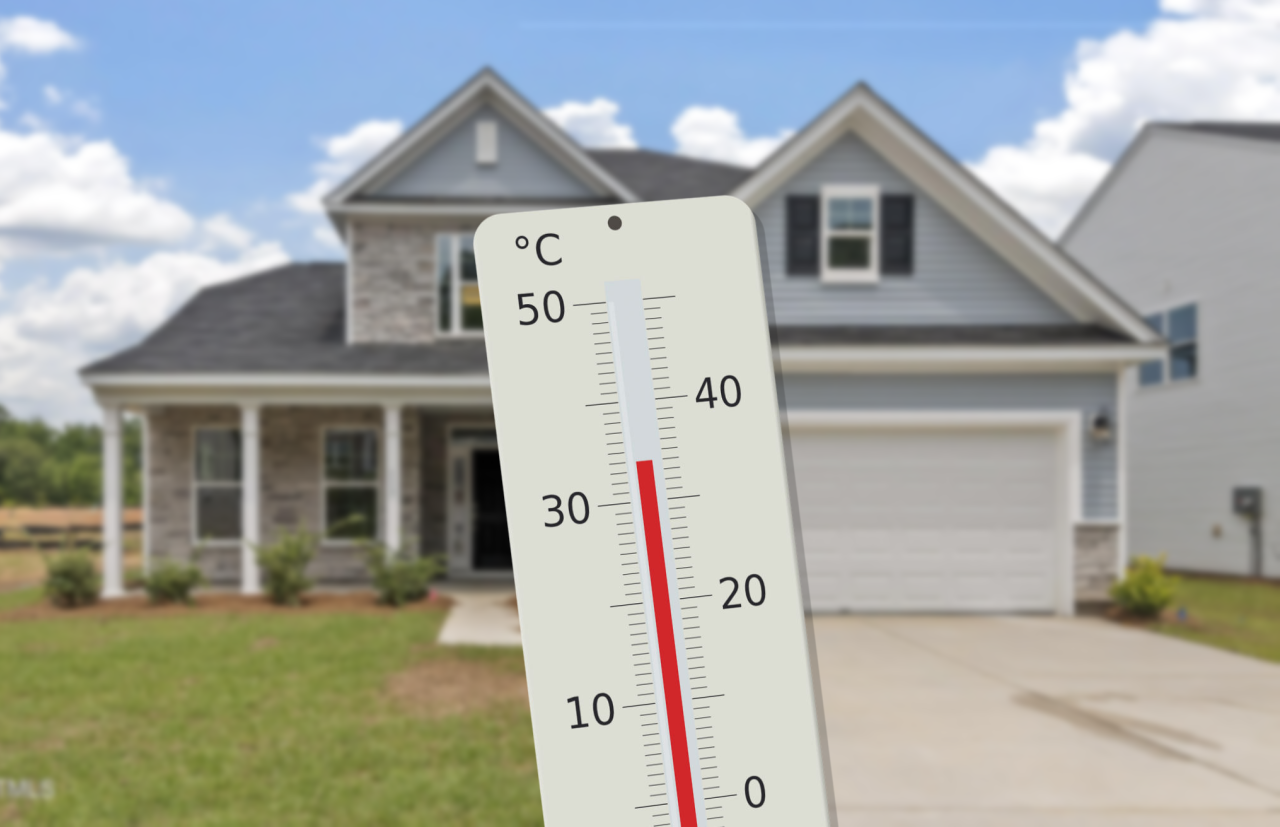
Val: 34 °C
